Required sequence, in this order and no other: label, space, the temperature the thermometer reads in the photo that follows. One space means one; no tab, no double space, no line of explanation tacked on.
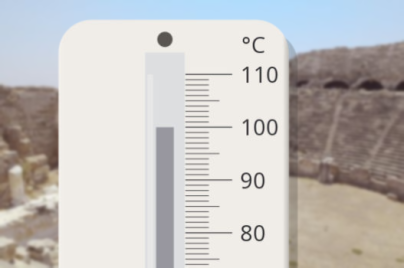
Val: 100 °C
